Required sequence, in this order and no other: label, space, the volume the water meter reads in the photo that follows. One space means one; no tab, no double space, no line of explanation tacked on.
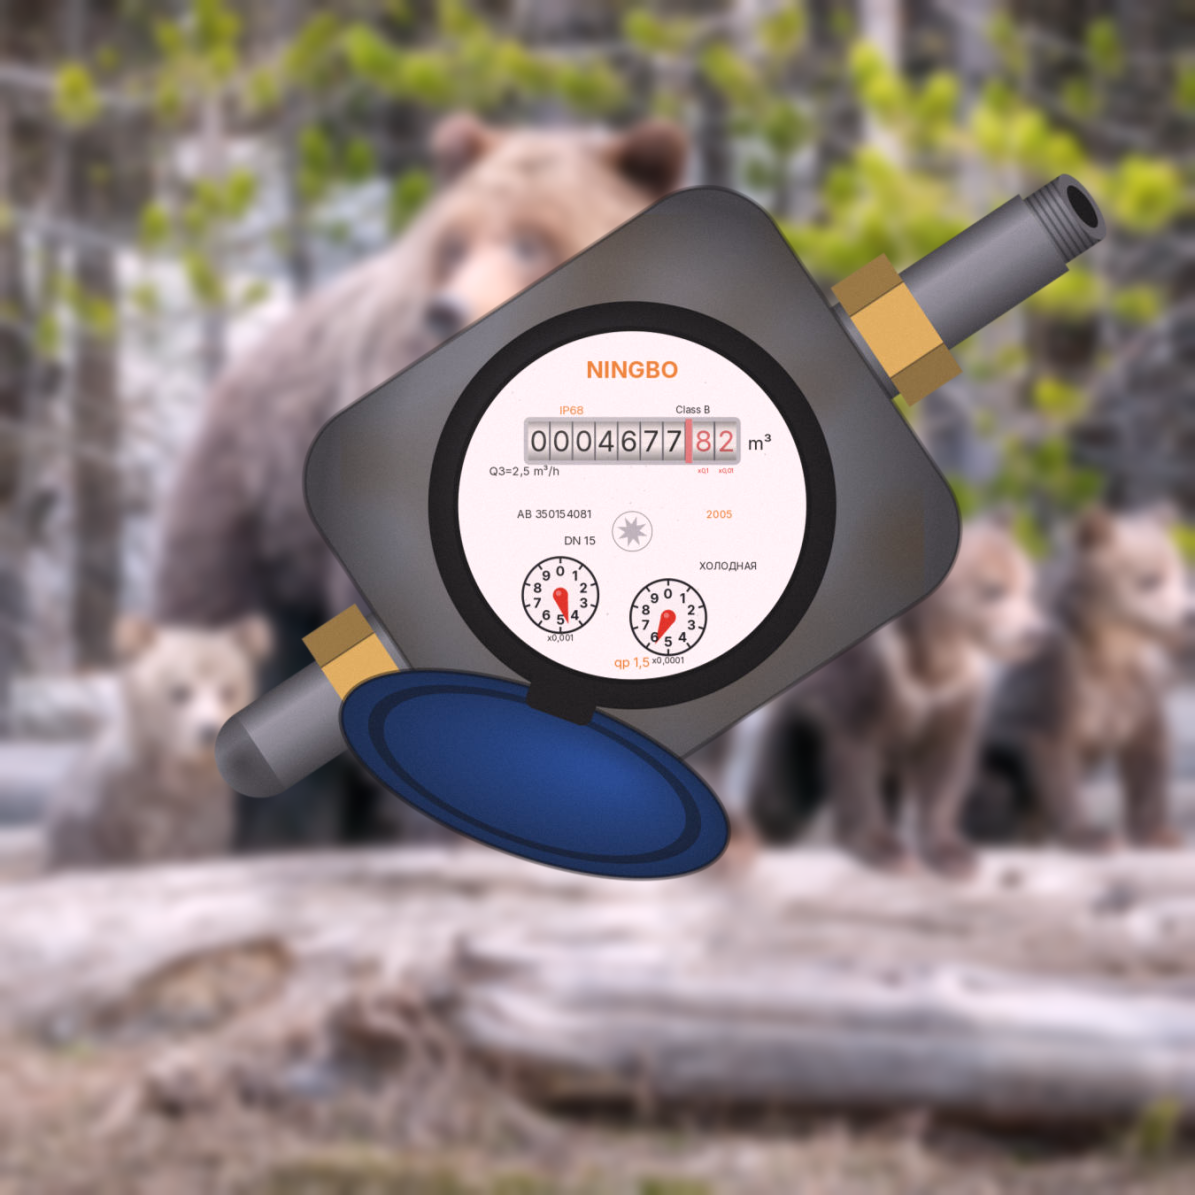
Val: 4677.8245 m³
